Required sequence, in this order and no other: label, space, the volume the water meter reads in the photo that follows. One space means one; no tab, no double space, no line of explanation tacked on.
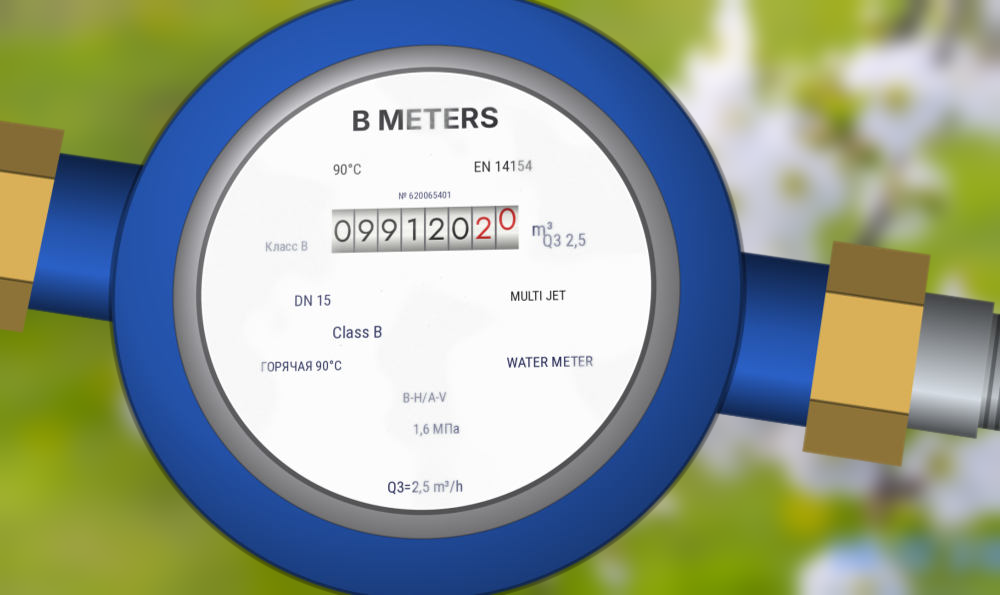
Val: 99120.20 m³
